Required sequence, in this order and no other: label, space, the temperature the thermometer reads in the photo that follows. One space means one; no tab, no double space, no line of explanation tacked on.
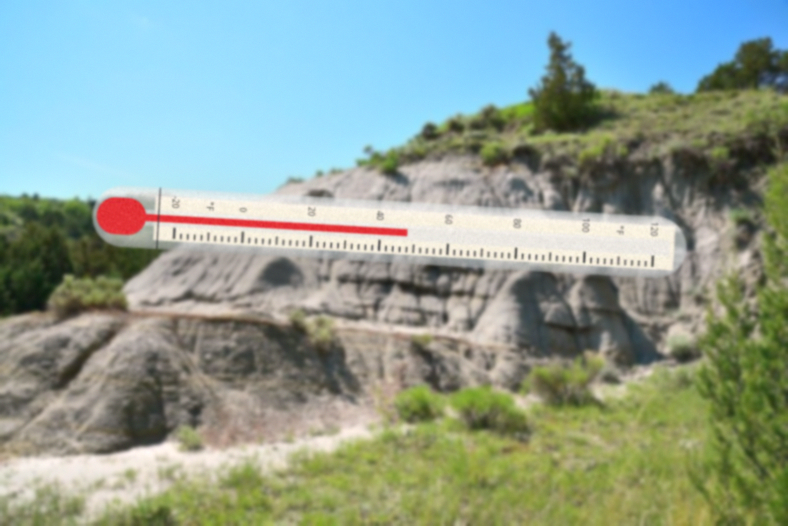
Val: 48 °F
